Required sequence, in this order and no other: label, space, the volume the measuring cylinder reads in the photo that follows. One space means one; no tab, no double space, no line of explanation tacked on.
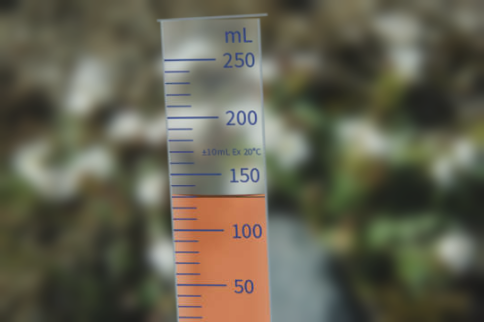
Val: 130 mL
